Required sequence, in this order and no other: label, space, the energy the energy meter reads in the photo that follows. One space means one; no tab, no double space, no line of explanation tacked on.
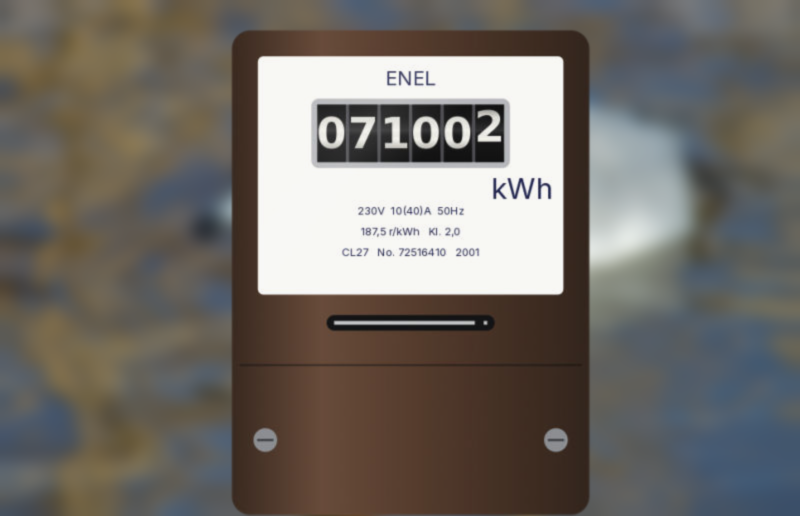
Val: 71002 kWh
